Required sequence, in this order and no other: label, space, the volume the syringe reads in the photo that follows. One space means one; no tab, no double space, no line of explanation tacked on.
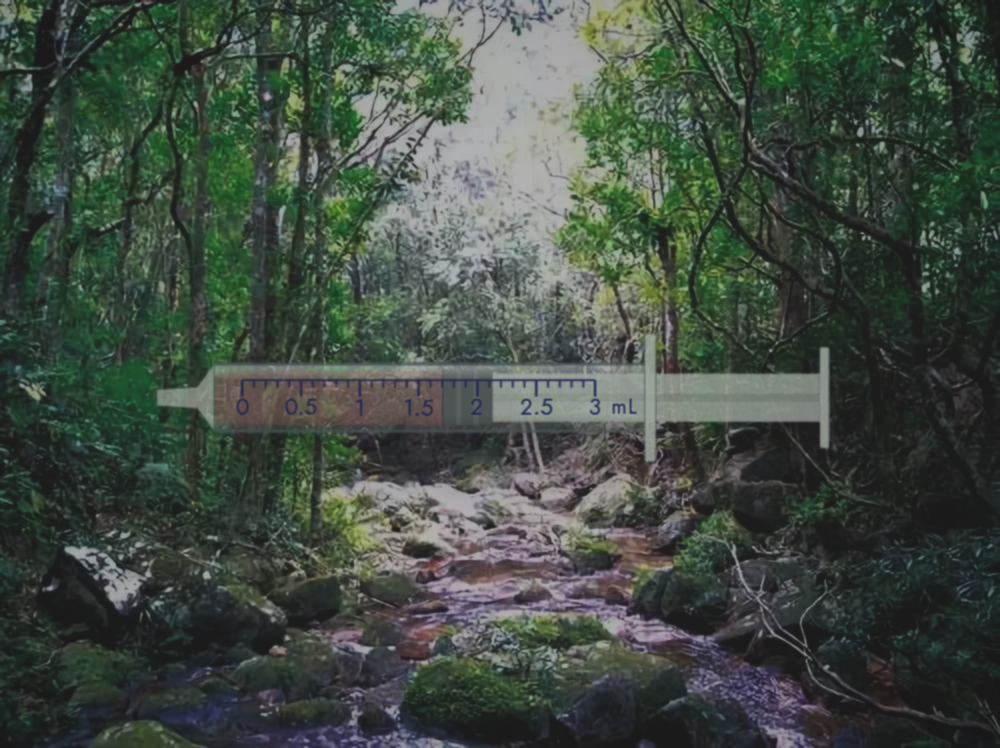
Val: 1.7 mL
